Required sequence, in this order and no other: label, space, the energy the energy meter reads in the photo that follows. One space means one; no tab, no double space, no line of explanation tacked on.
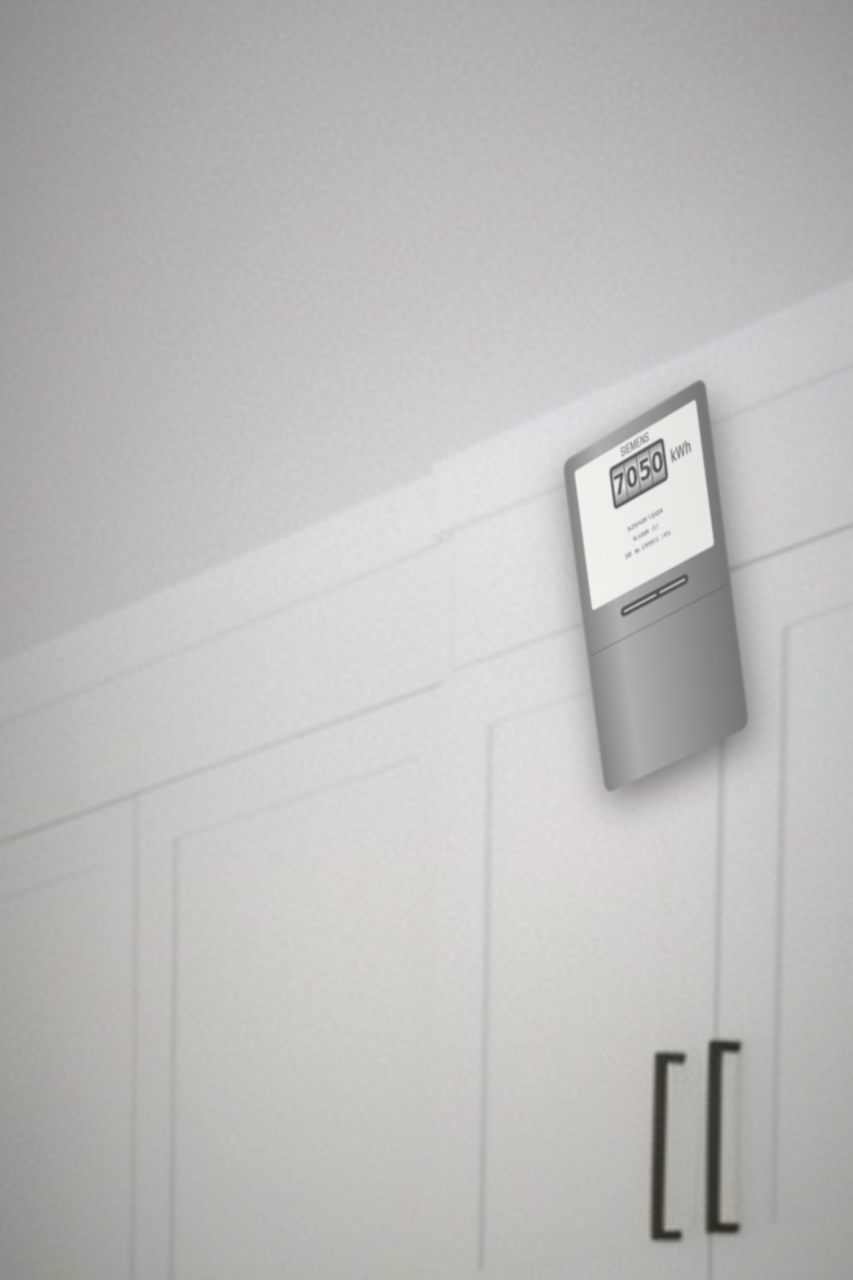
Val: 7050 kWh
